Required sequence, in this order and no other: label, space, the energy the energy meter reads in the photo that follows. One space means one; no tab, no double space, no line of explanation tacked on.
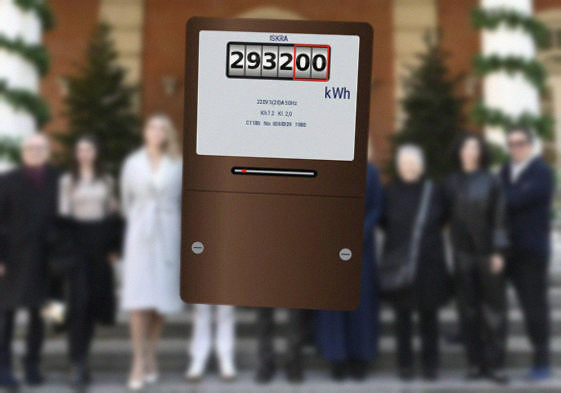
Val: 2932.00 kWh
